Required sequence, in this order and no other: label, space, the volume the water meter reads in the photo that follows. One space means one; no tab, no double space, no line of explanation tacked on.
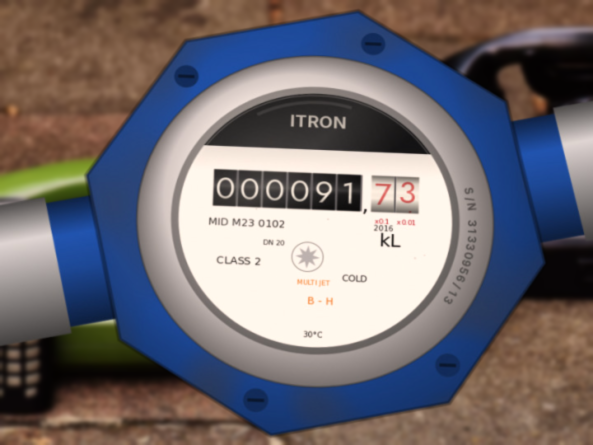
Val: 91.73 kL
